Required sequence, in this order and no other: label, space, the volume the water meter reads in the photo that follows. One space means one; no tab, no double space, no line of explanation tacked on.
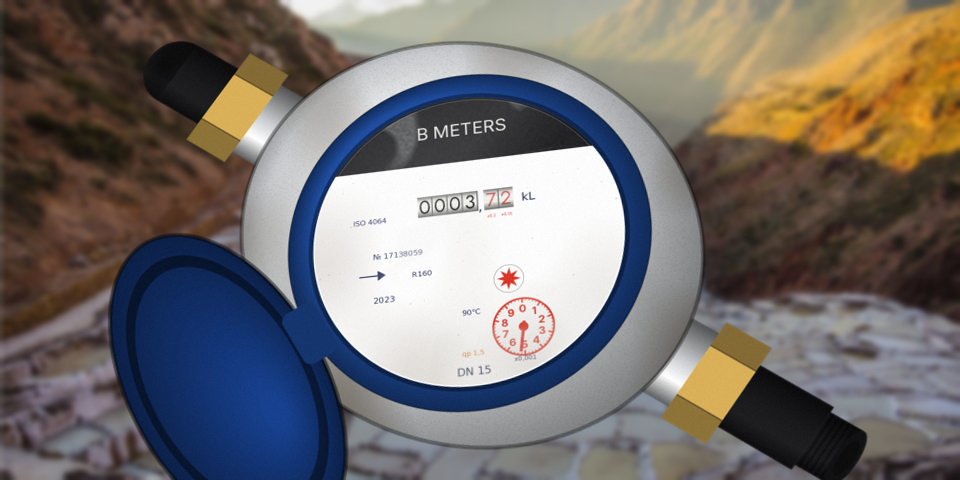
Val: 3.725 kL
